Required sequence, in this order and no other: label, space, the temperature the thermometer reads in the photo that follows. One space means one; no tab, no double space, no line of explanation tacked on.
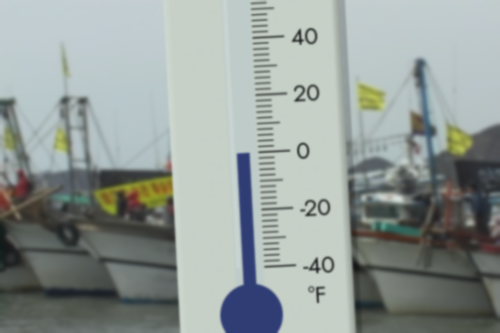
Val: 0 °F
